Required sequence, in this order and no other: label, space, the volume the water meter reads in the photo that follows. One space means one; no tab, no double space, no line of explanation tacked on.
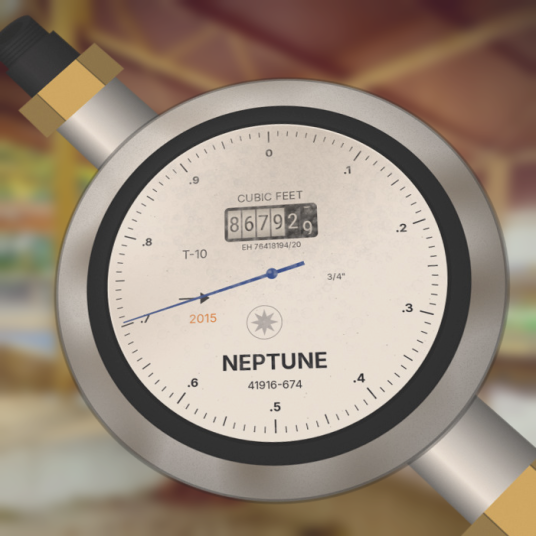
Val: 867928.70 ft³
